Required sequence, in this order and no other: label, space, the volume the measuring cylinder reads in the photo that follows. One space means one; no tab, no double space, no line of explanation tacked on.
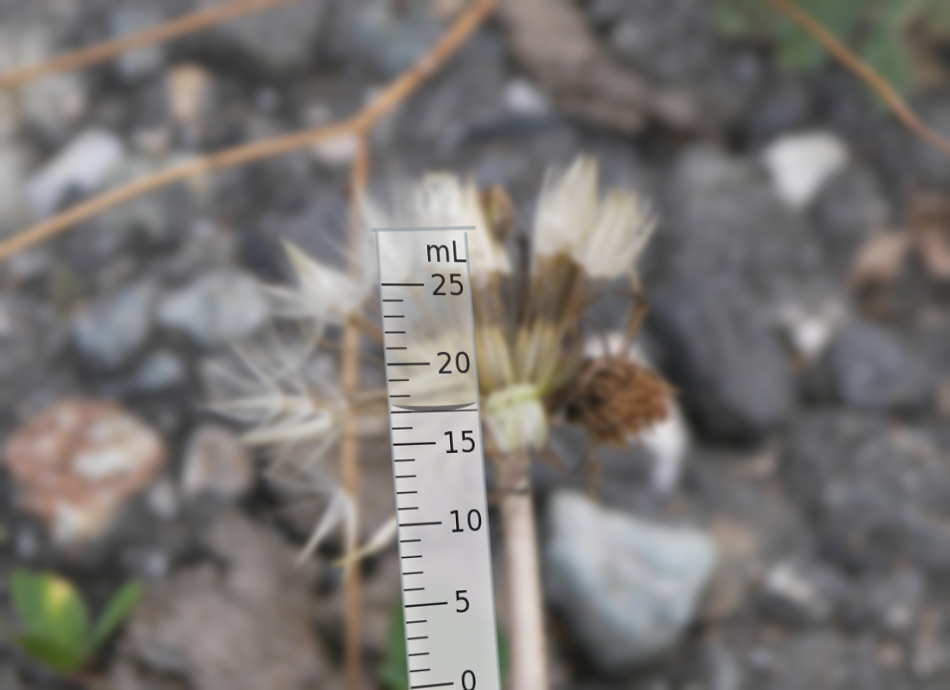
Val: 17 mL
